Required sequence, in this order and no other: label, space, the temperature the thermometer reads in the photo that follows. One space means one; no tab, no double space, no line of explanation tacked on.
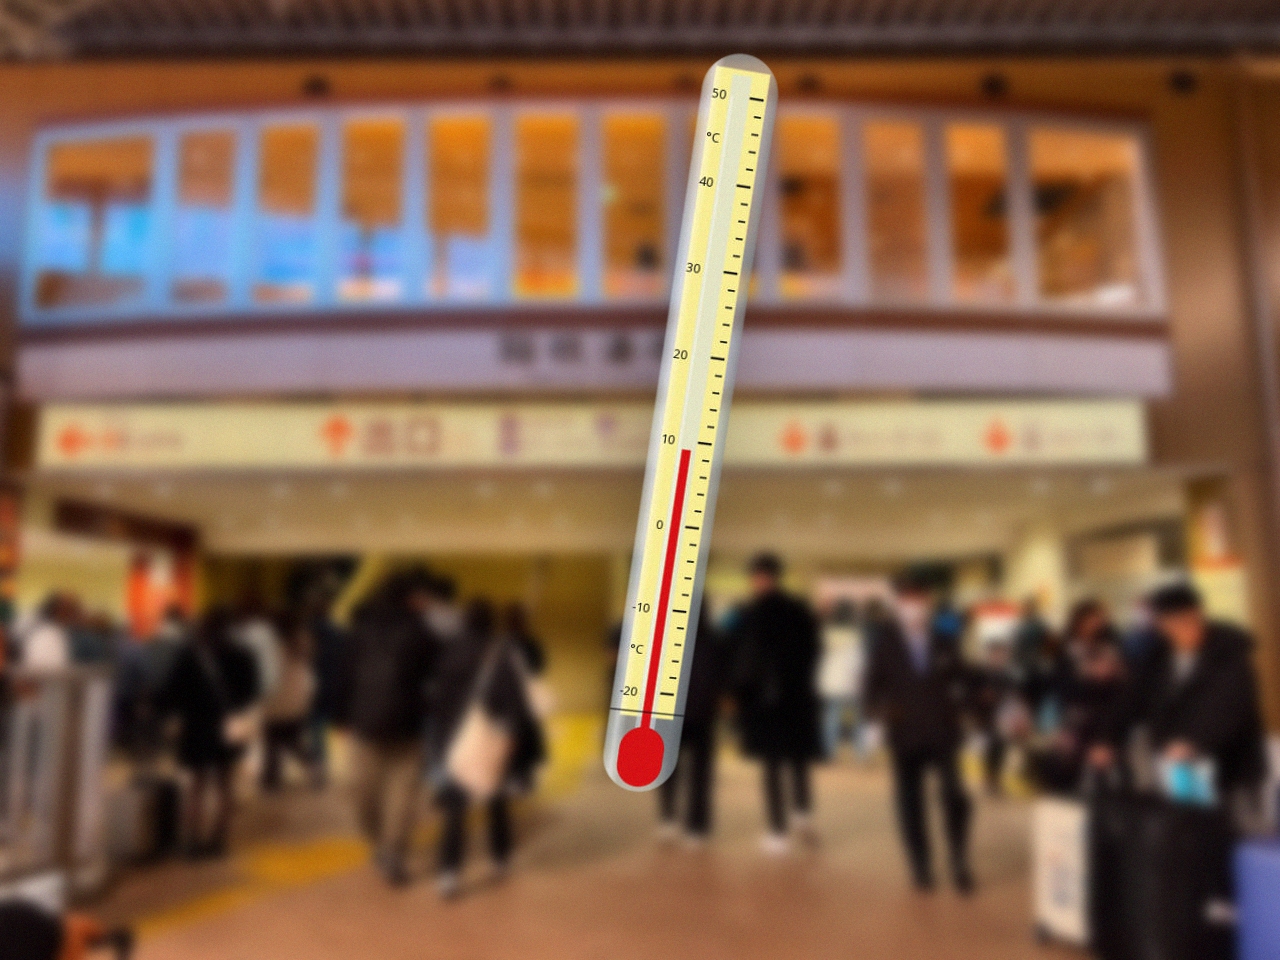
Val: 9 °C
